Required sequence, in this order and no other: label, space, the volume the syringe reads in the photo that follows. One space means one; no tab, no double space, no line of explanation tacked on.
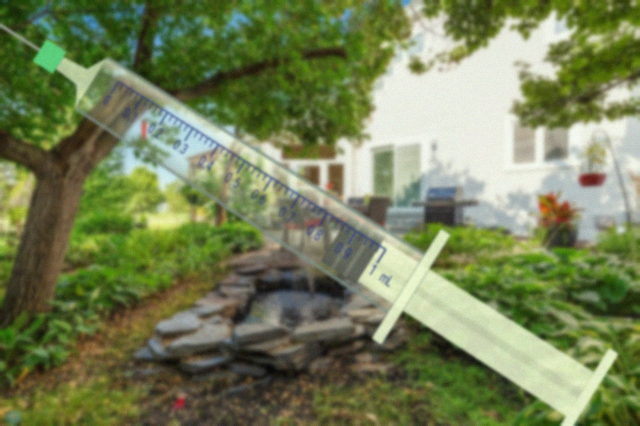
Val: 0.86 mL
